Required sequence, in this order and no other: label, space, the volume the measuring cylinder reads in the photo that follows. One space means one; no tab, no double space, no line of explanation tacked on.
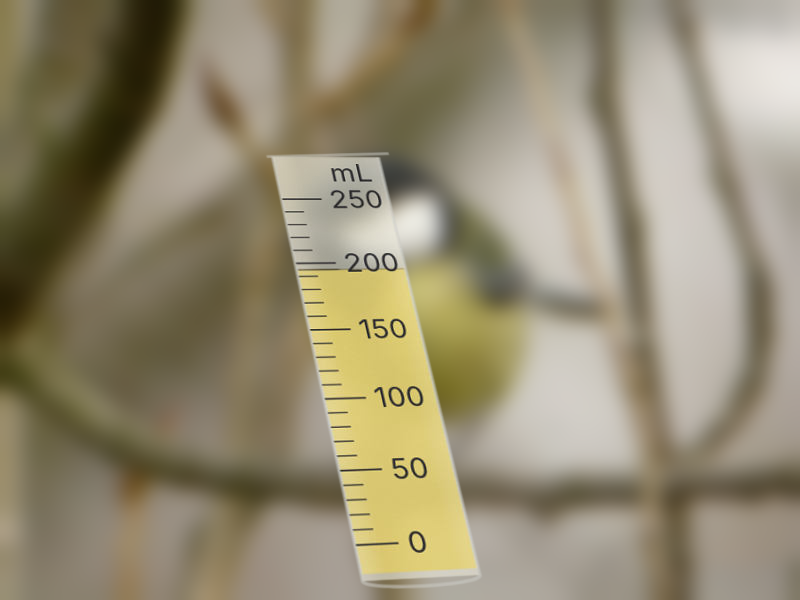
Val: 195 mL
